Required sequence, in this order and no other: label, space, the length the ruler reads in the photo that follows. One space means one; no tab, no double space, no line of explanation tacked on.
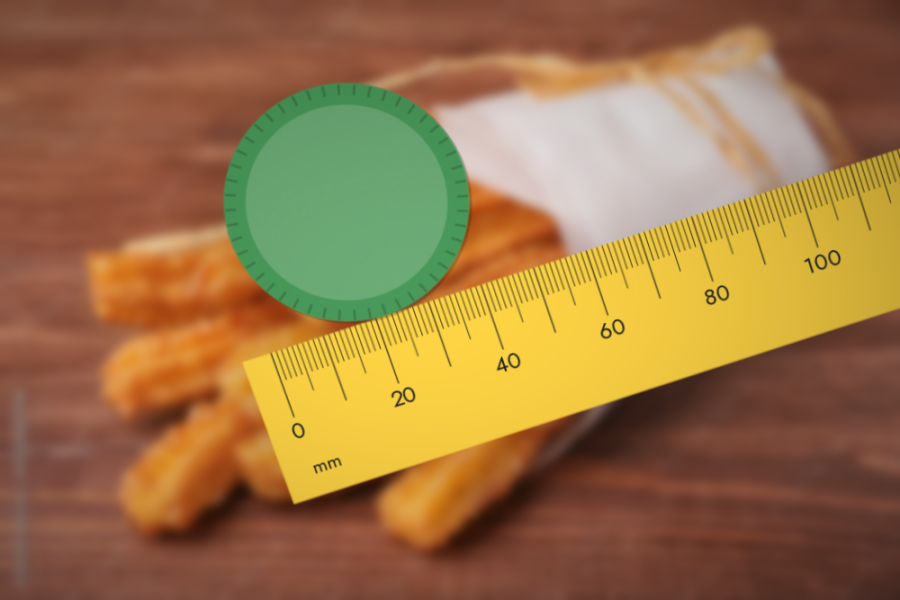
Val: 44 mm
